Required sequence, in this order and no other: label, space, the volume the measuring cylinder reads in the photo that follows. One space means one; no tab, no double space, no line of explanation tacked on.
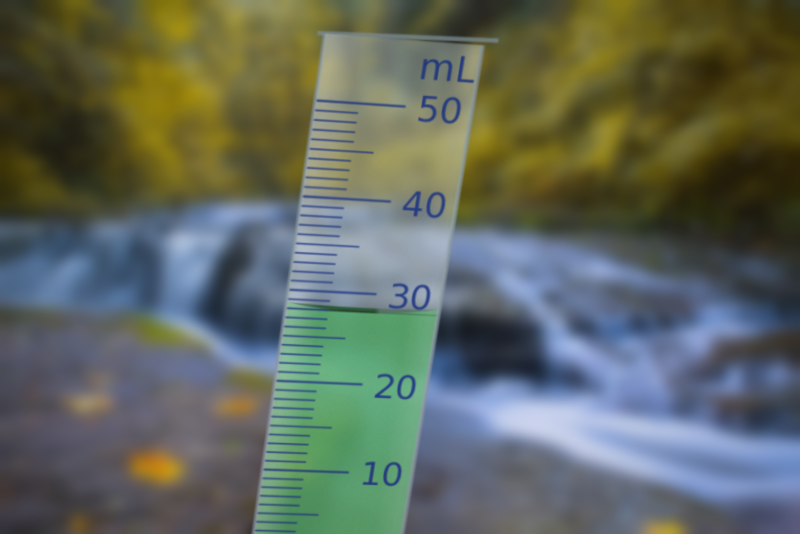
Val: 28 mL
